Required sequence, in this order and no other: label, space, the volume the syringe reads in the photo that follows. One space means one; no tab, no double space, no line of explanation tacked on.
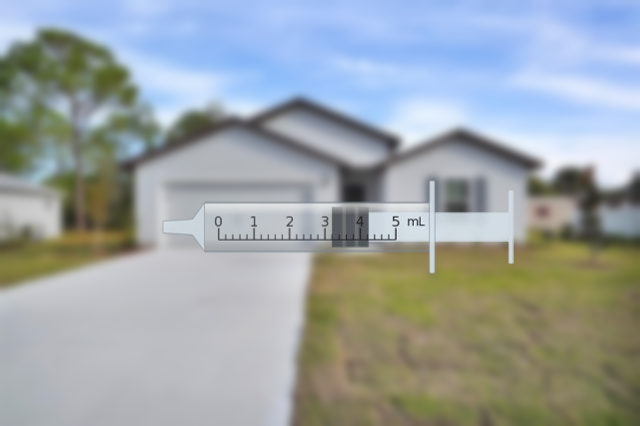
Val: 3.2 mL
